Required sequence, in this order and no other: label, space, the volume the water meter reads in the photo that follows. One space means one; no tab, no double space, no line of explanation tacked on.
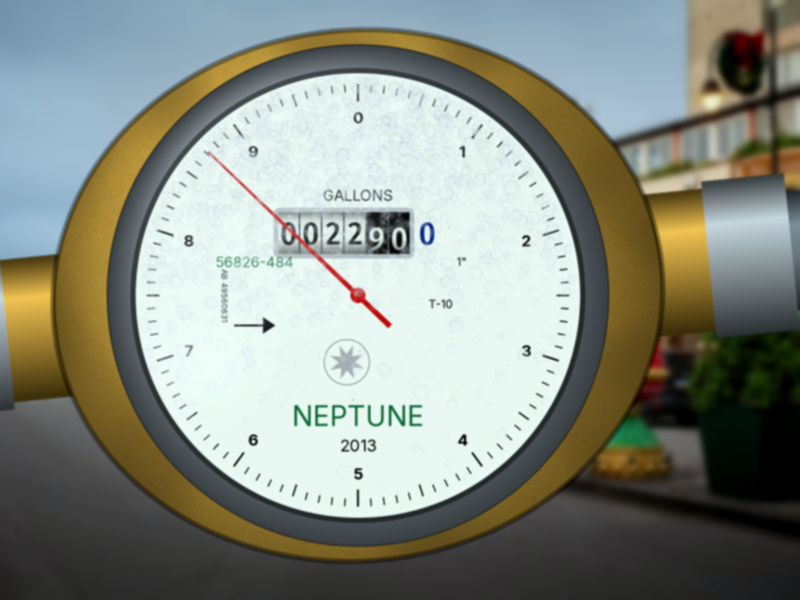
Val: 22898.7 gal
